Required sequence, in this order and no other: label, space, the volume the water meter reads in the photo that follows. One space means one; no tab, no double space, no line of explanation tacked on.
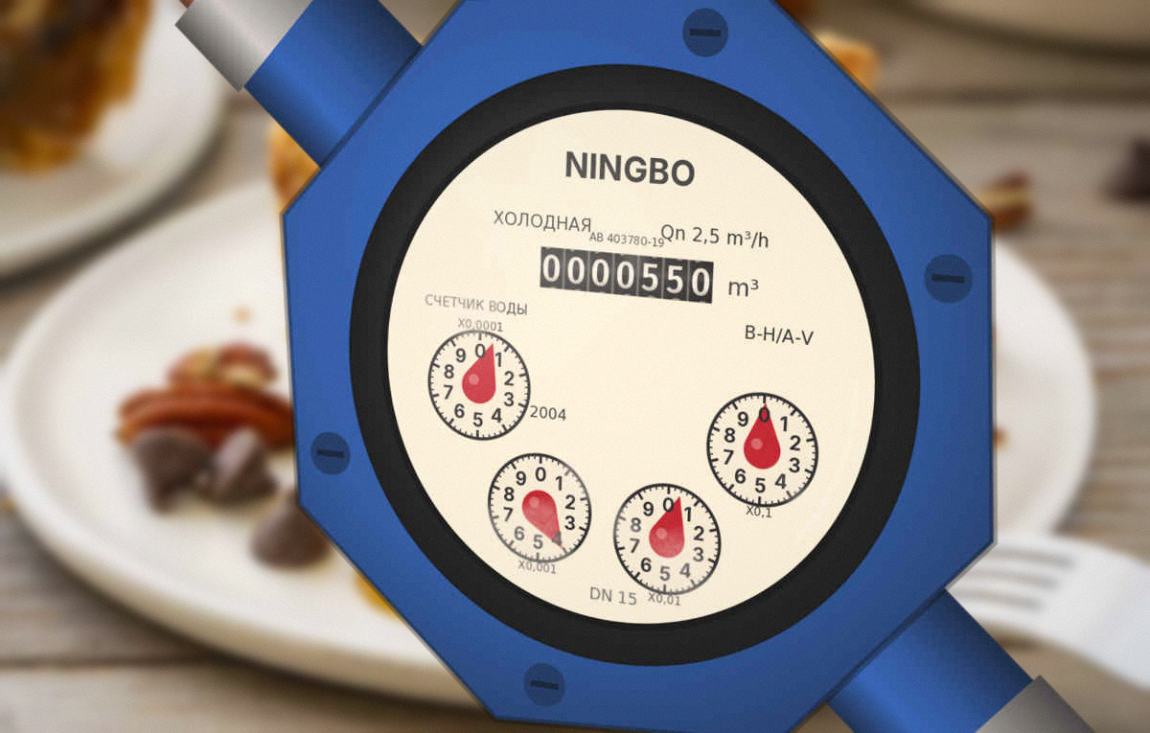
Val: 550.0040 m³
